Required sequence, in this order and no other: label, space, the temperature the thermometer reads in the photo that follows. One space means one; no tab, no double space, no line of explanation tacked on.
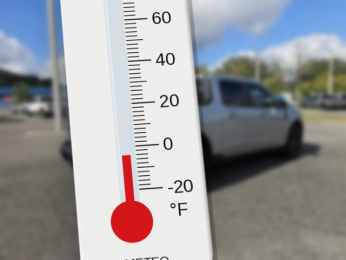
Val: -4 °F
